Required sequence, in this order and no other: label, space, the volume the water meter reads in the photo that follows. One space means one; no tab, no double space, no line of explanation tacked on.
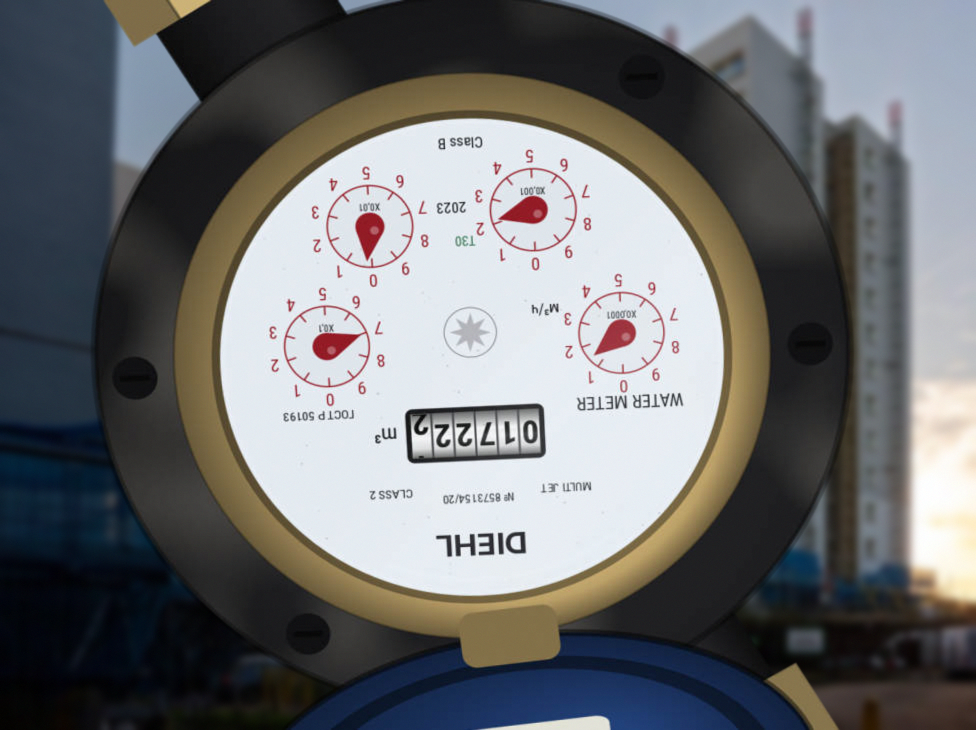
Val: 17221.7021 m³
